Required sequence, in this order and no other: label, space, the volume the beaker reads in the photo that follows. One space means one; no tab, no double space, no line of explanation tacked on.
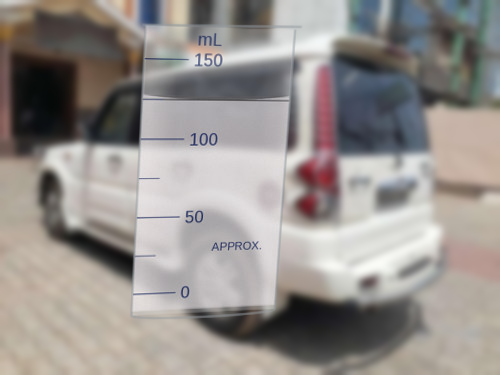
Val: 125 mL
